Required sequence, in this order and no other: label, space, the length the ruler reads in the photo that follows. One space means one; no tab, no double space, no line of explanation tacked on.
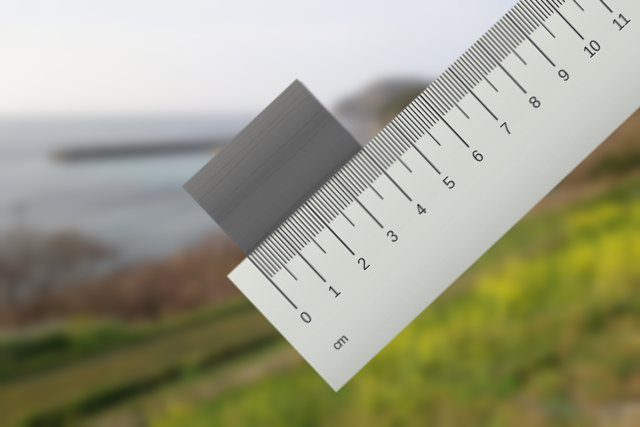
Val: 4 cm
